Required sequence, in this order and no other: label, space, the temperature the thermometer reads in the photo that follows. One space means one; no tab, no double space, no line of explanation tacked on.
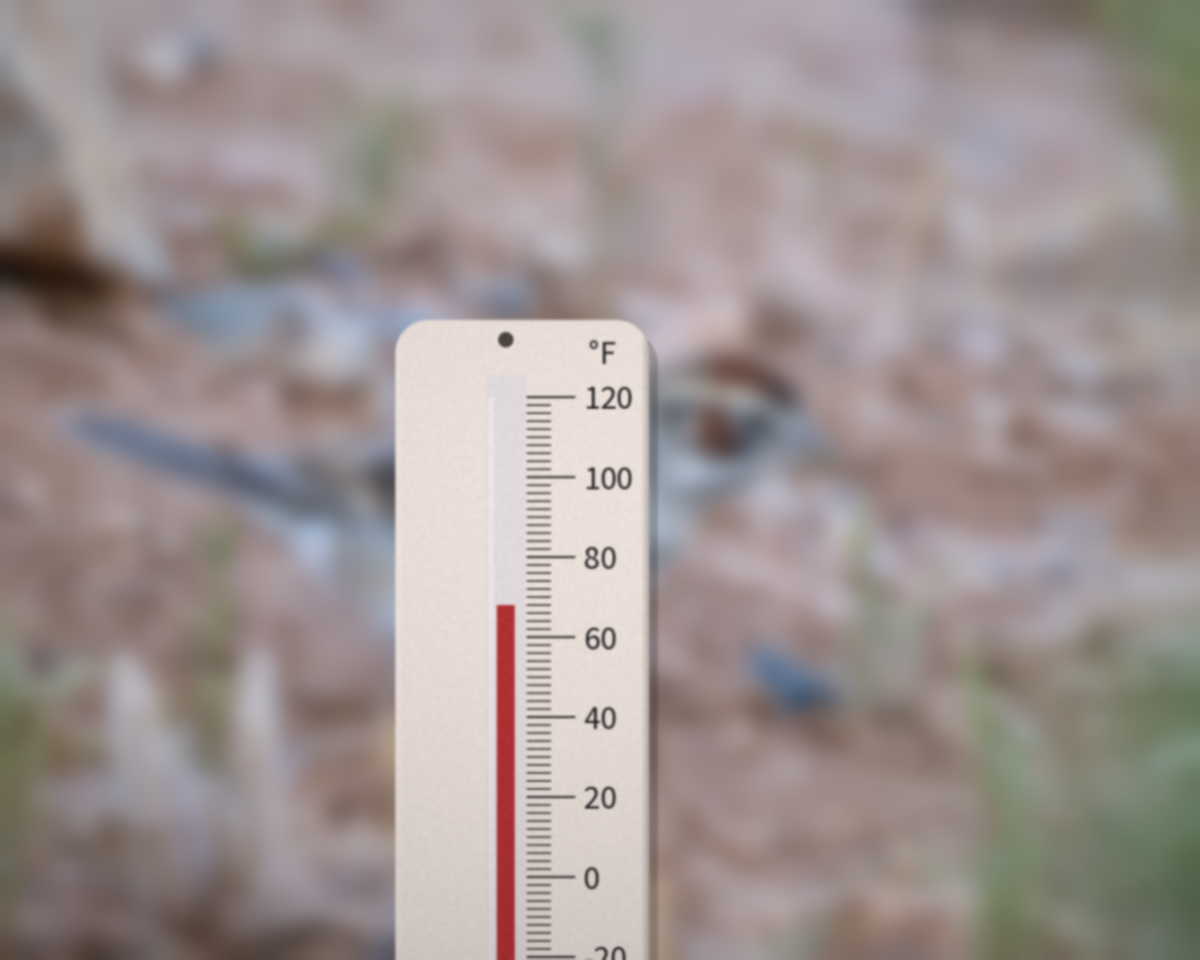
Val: 68 °F
